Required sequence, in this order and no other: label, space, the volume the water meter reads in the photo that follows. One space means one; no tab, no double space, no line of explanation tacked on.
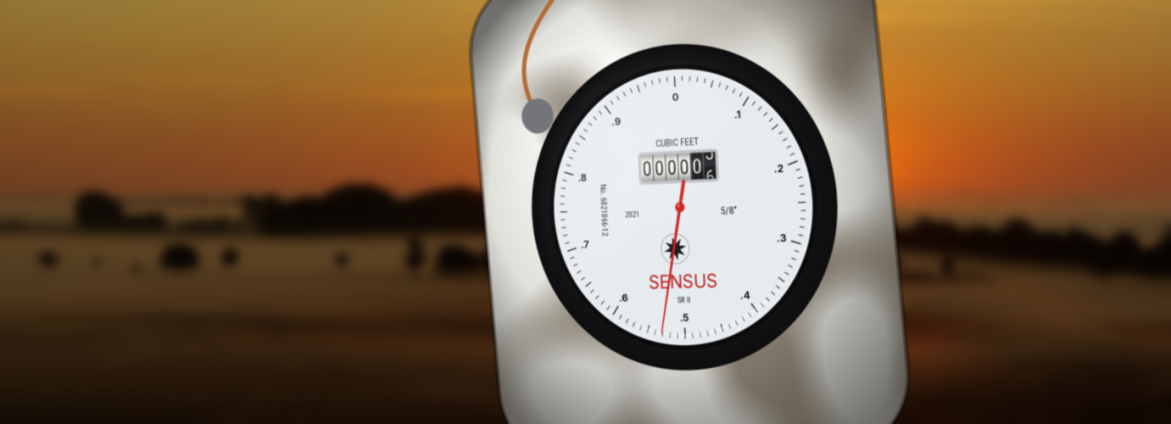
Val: 5.53 ft³
